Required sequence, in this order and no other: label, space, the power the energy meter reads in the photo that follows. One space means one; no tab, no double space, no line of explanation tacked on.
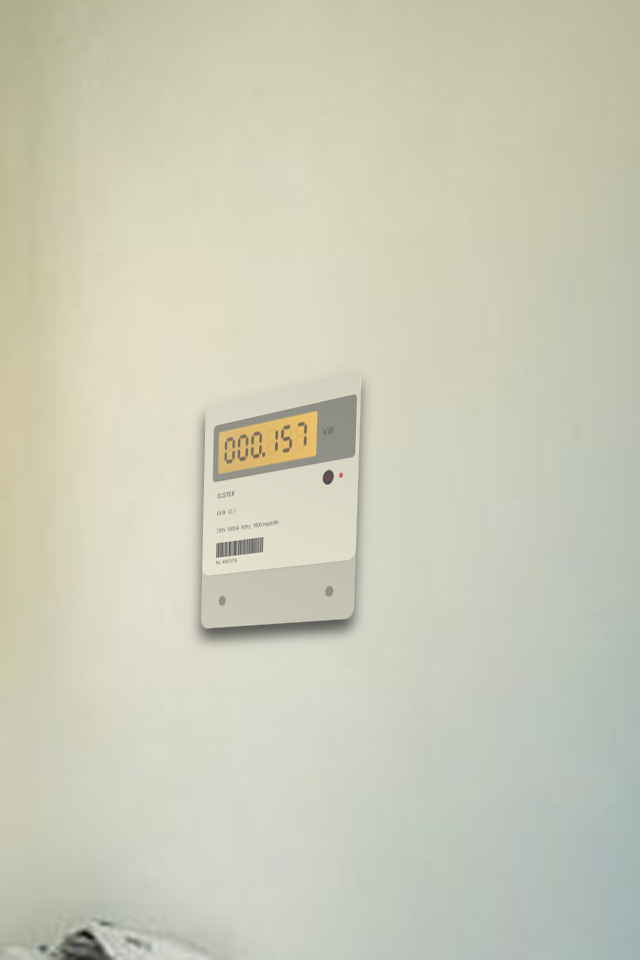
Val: 0.157 kW
